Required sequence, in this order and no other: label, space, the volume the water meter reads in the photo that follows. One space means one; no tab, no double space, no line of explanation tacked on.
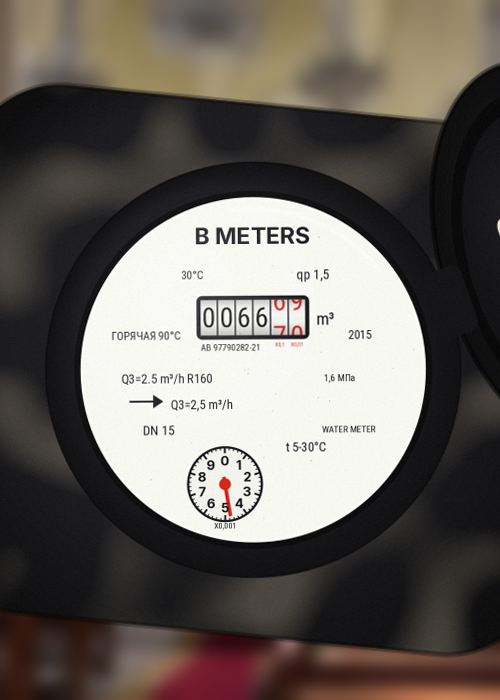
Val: 66.694 m³
